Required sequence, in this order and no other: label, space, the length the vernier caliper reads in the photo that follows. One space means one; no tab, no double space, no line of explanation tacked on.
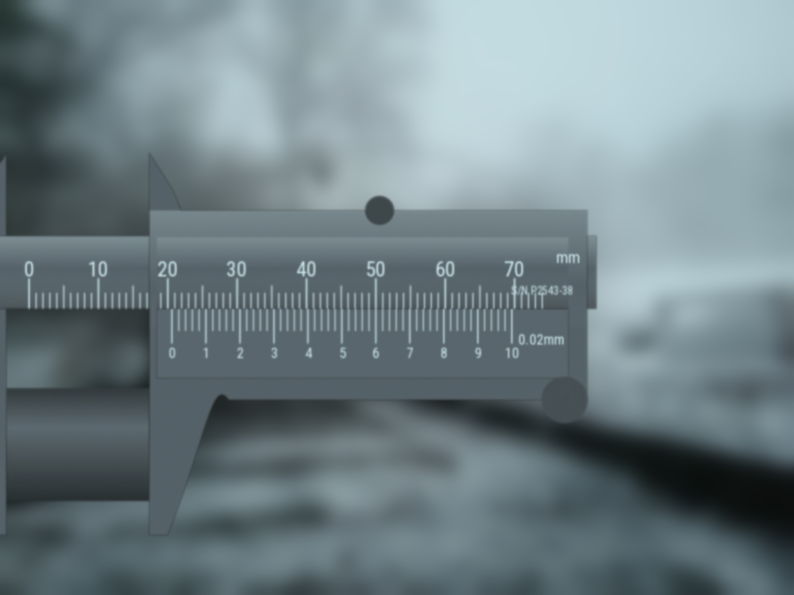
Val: 20.6 mm
